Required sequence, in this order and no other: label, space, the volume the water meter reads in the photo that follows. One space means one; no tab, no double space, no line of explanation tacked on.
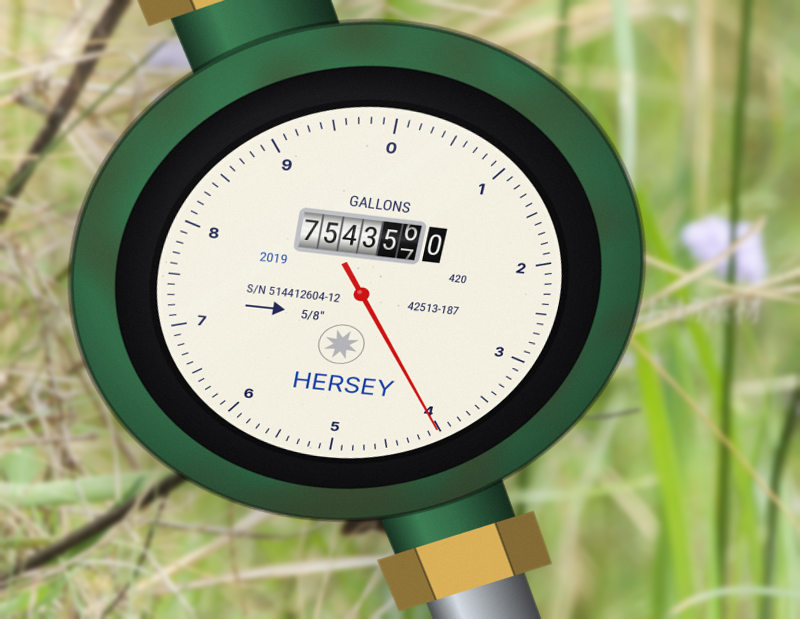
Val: 7543564.0 gal
